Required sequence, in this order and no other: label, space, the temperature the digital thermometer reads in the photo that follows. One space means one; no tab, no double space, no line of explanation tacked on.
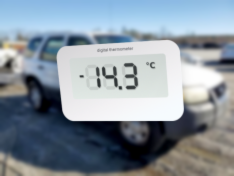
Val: -14.3 °C
